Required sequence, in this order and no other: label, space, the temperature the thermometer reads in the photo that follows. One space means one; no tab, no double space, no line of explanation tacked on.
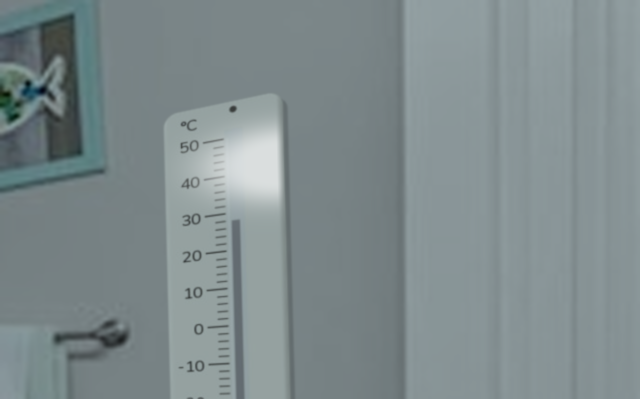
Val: 28 °C
